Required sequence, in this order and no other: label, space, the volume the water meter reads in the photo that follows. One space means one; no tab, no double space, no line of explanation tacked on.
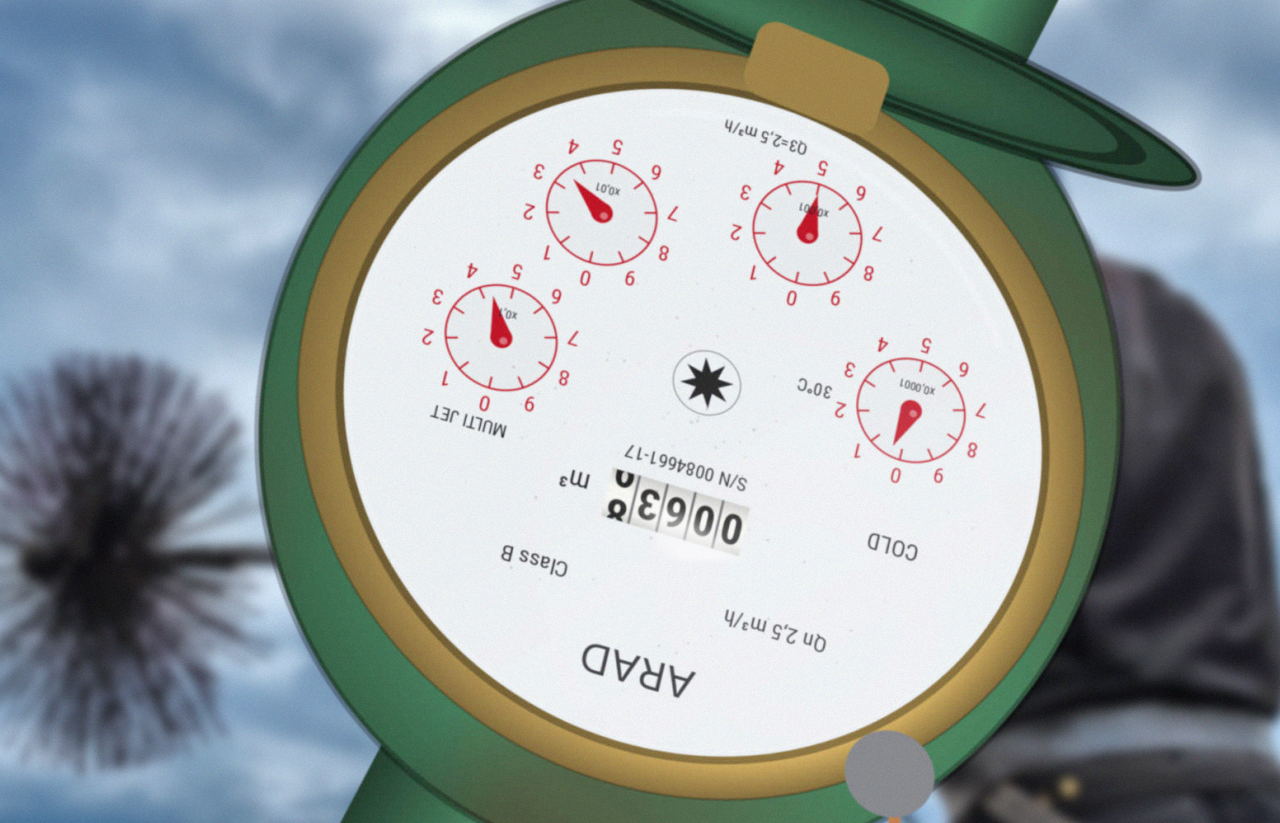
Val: 638.4350 m³
